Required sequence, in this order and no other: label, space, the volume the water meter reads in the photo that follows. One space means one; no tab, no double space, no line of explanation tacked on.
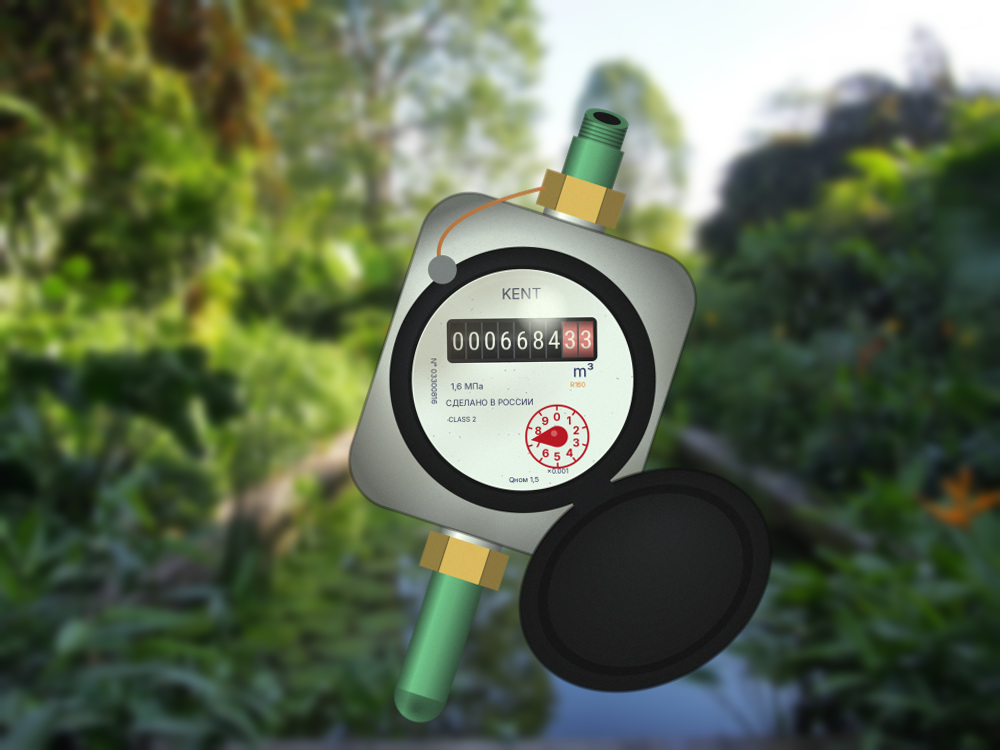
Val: 6684.337 m³
